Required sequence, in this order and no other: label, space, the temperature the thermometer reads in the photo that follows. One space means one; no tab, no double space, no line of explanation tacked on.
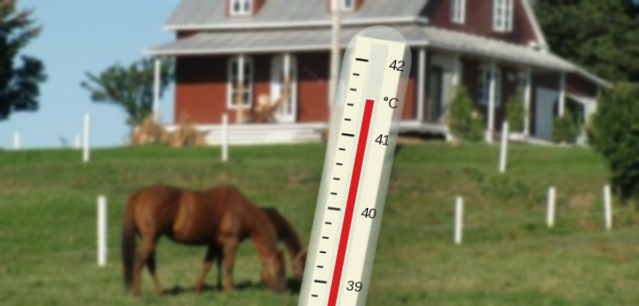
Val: 41.5 °C
